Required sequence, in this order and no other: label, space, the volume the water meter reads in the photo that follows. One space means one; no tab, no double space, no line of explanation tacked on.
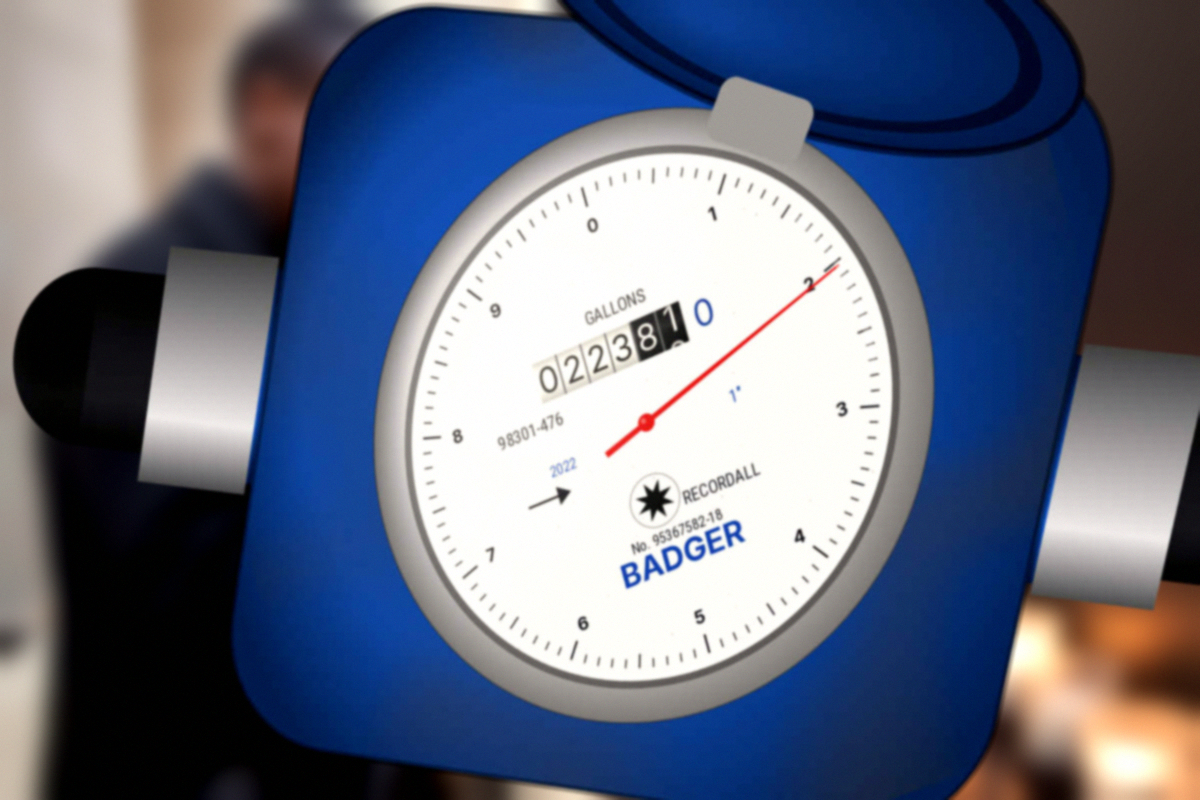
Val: 223812.0 gal
